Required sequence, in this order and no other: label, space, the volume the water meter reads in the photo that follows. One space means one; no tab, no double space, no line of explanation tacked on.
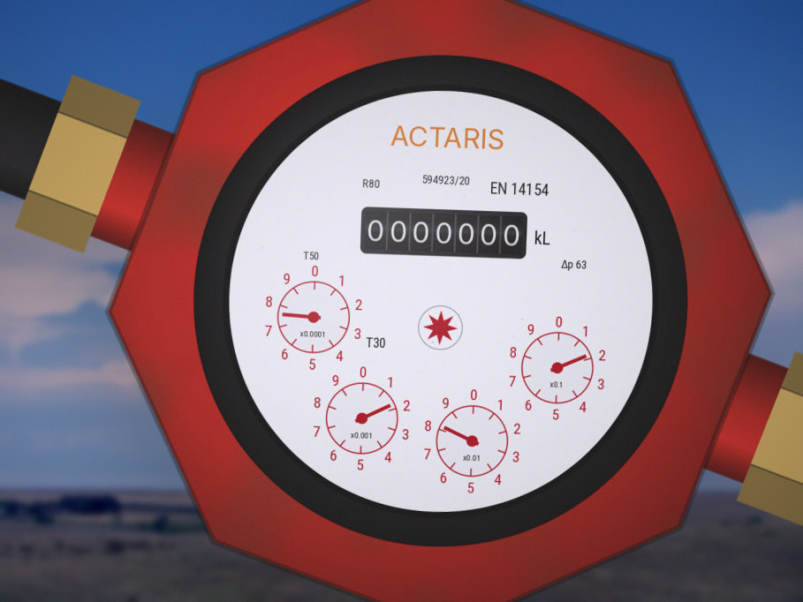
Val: 0.1817 kL
